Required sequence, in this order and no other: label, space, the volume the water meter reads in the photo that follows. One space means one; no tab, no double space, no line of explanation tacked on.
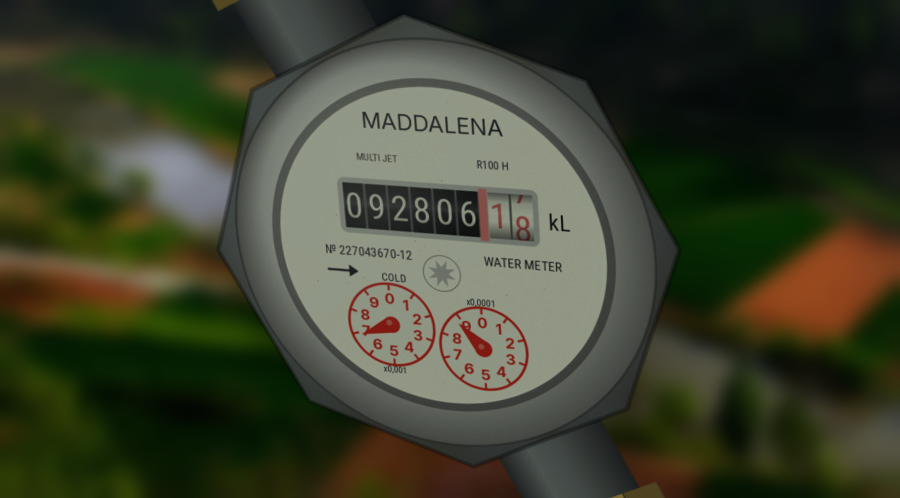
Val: 92806.1768 kL
